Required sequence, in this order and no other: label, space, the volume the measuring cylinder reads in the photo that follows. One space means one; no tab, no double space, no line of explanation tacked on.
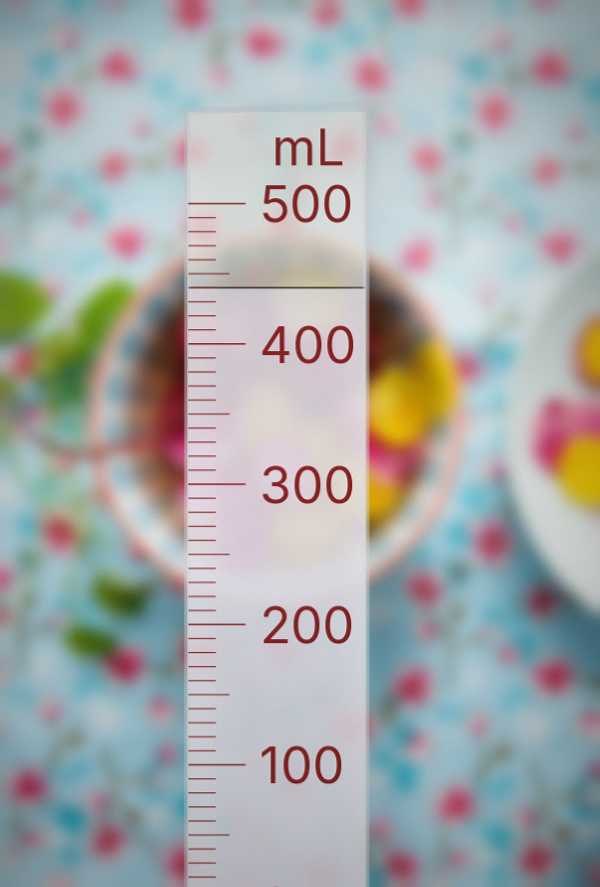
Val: 440 mL
